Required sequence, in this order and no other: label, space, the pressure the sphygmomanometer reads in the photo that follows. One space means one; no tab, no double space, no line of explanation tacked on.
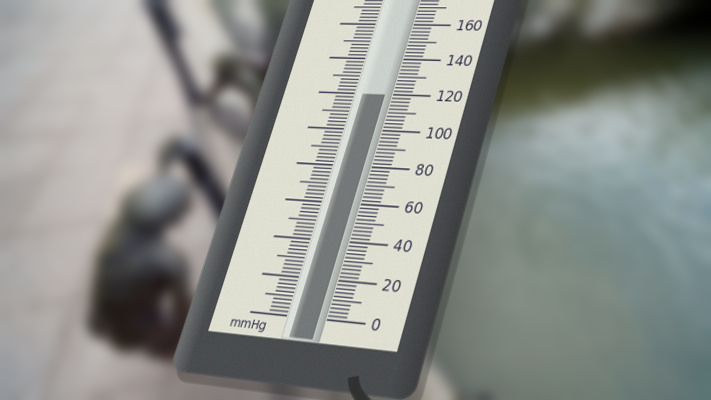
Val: 120 mmHg
